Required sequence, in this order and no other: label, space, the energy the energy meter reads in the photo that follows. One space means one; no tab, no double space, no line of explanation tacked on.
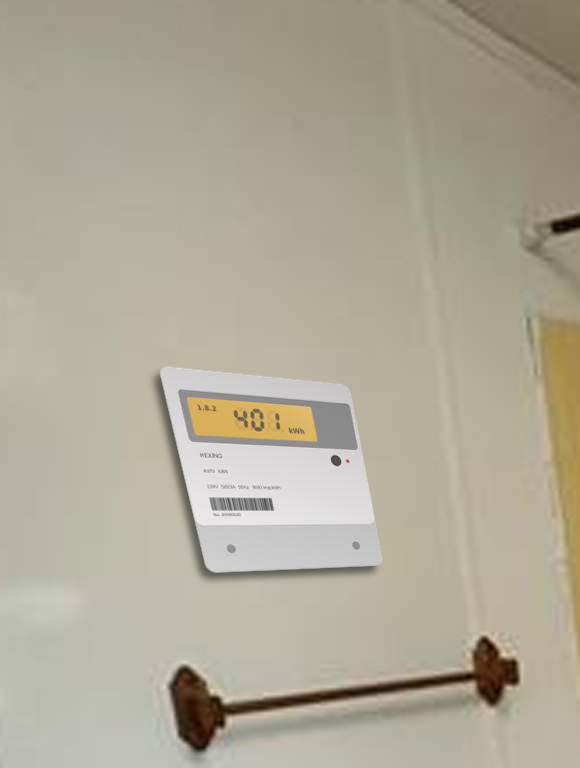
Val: 401 kWh
